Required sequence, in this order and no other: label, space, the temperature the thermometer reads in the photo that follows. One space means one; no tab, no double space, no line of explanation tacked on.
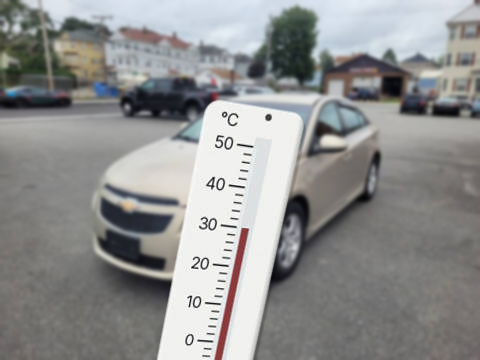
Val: 30 °C
